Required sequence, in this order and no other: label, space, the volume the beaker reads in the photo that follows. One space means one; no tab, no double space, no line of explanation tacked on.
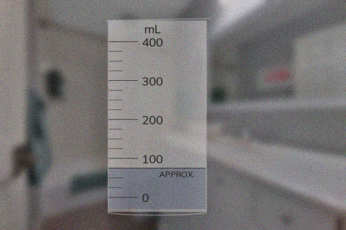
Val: 75 mL
